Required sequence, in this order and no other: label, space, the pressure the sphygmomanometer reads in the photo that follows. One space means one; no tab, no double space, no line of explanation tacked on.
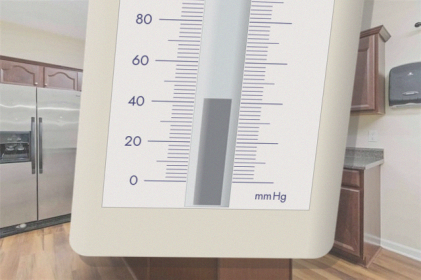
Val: 42 mmHg
